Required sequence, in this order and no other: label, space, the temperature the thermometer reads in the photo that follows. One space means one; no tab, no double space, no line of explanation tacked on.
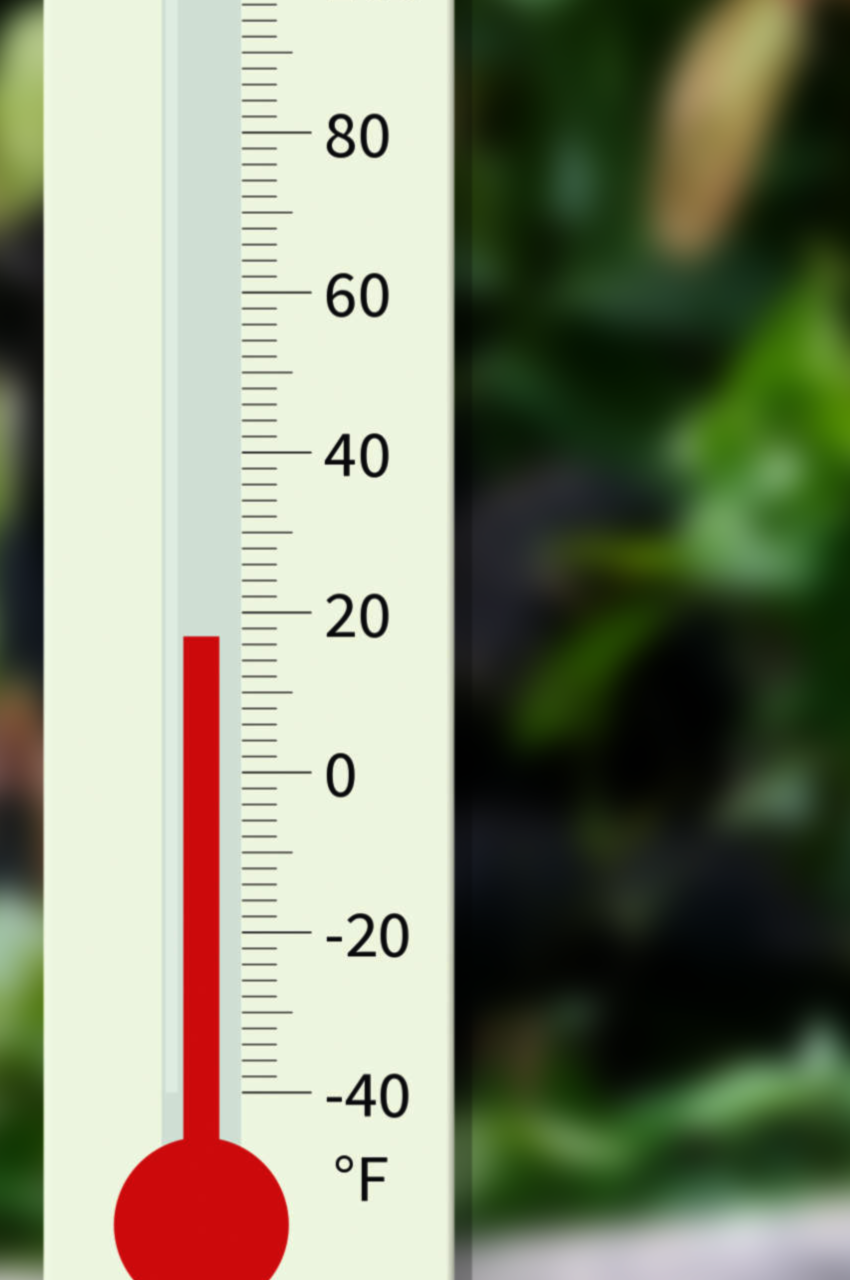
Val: 17 °F
